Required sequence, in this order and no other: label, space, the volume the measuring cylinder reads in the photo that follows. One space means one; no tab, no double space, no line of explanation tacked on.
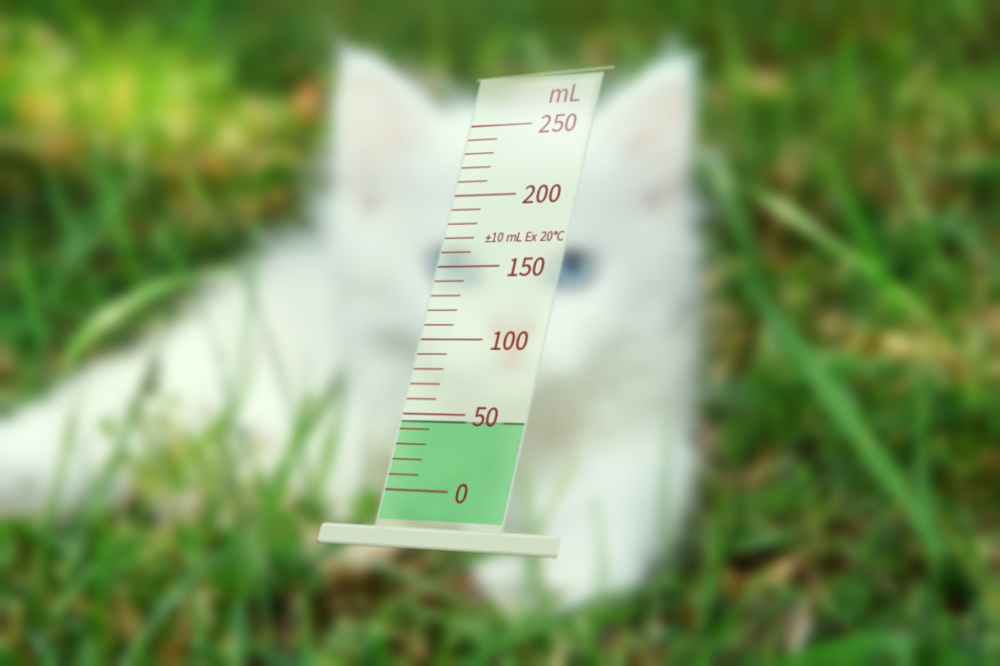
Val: 45 mL
